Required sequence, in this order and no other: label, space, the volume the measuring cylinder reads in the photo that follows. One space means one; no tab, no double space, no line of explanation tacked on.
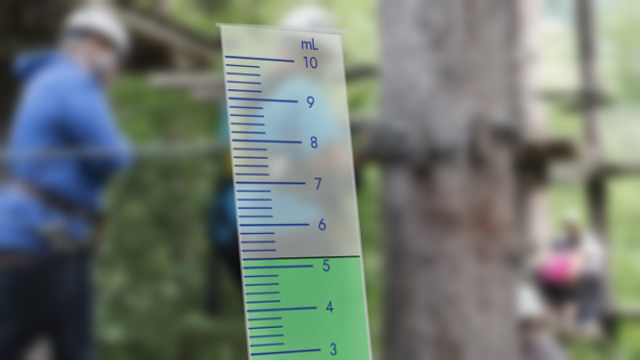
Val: 5.2 mL
